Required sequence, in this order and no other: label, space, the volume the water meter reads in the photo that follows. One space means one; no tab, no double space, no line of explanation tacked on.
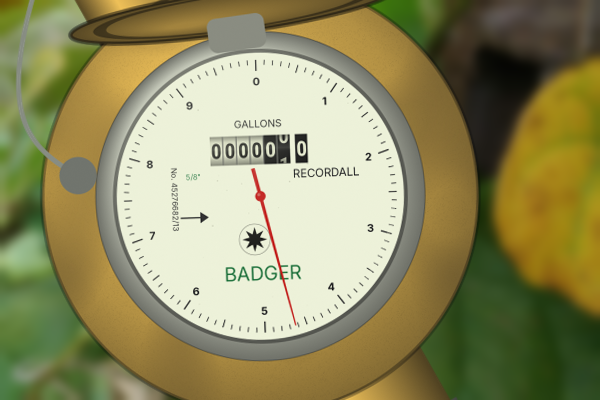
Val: 4.6 gal
